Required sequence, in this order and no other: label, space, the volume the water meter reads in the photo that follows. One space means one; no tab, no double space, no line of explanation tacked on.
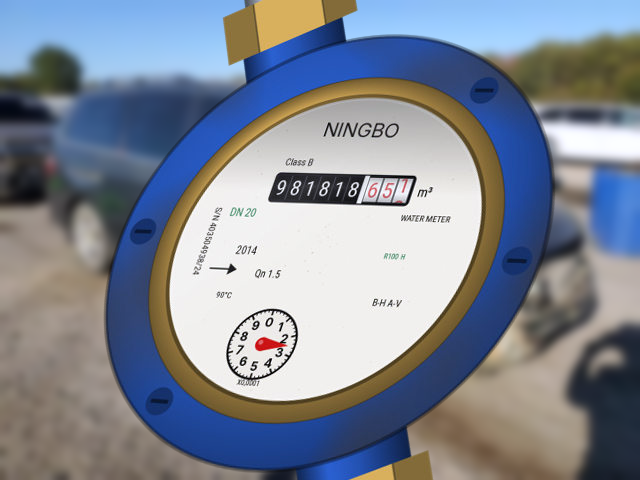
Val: 981818.6512 m³
